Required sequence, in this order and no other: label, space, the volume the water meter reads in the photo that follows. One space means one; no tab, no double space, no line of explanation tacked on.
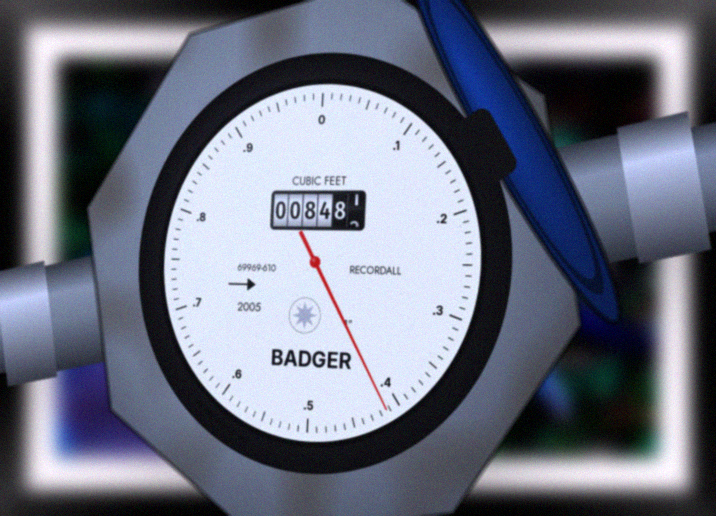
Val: 8481.41 ft³
